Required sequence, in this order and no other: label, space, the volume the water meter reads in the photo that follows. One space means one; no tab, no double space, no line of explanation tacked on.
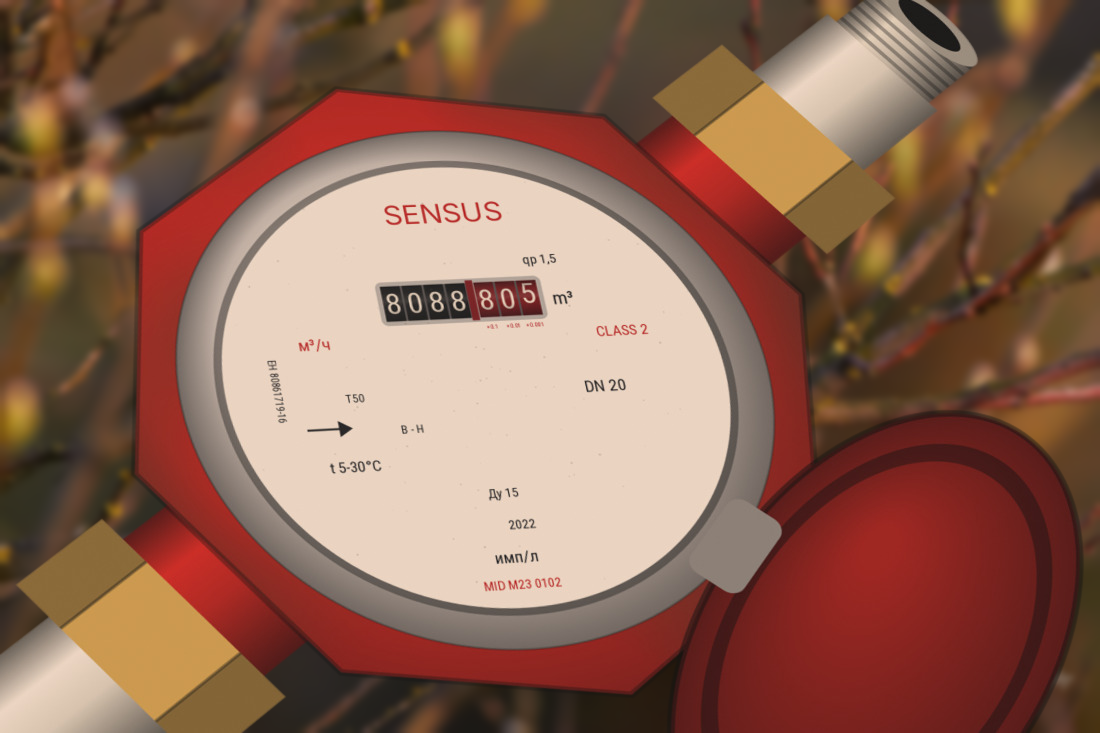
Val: 8088.805 m³
